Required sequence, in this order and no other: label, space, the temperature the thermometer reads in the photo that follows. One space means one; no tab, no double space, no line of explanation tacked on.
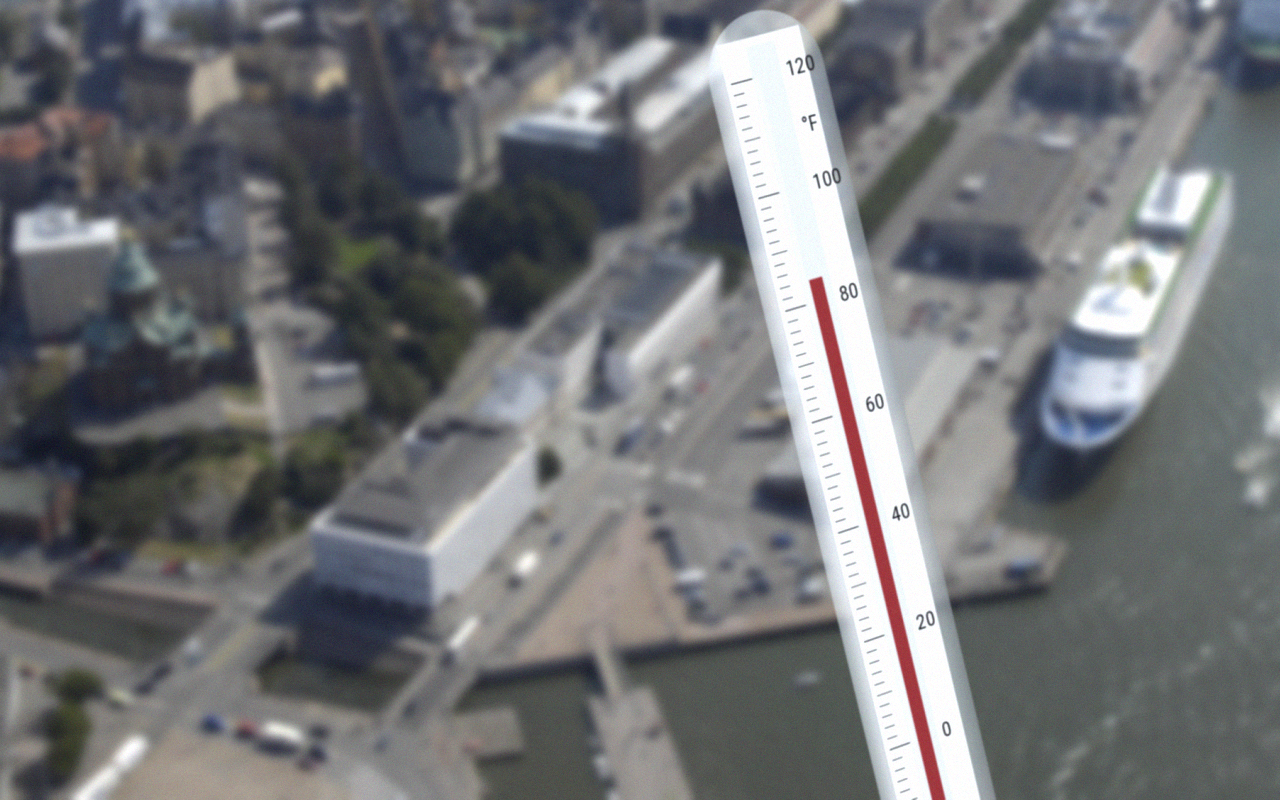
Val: 84 °F
